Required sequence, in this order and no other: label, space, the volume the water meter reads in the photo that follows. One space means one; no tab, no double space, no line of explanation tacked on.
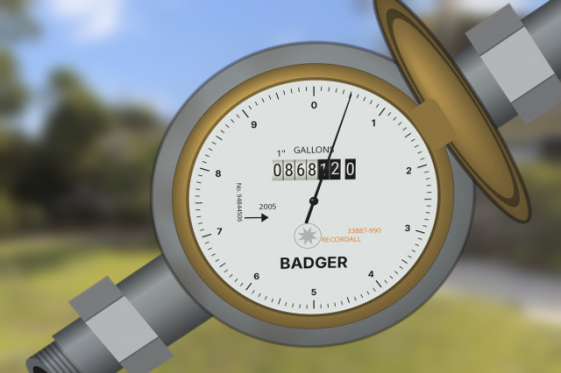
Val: 868120.5 gal
